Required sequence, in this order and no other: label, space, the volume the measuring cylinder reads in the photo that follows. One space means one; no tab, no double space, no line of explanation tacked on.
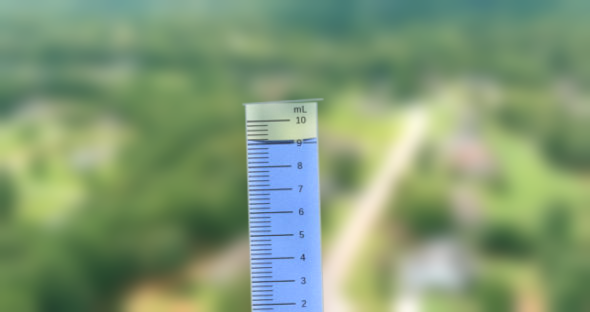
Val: 9 mL
